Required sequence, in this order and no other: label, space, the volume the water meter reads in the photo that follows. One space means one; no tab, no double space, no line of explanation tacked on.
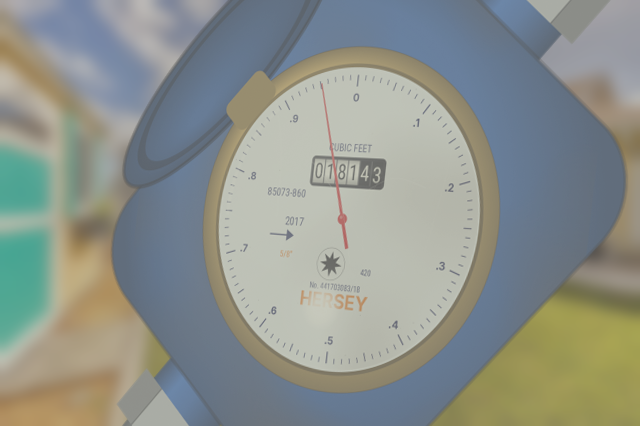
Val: 18142.95 ft³
